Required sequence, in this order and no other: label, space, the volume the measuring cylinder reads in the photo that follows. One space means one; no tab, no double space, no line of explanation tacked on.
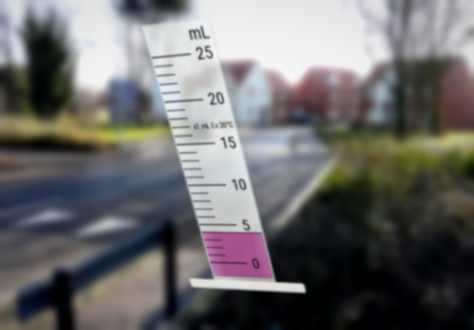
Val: 4 mL
